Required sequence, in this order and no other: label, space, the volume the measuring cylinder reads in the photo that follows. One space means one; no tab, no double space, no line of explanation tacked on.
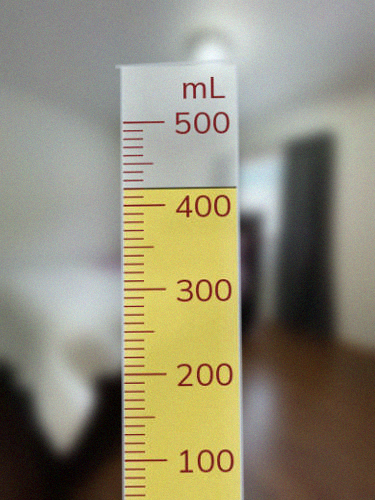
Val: 420 mL
